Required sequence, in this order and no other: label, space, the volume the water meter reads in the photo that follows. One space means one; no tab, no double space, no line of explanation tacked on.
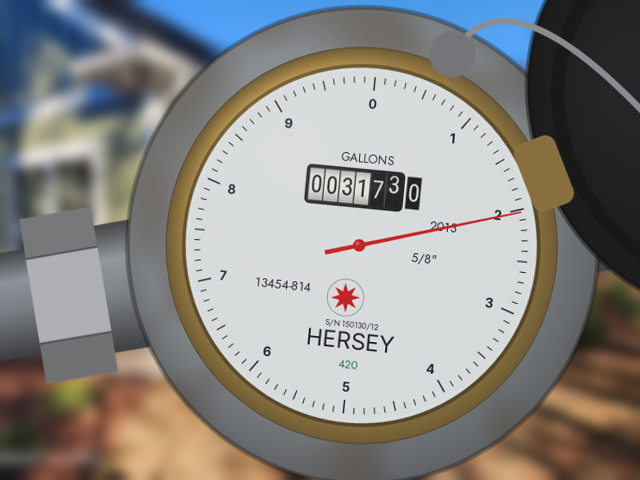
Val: 31732.0 gal
